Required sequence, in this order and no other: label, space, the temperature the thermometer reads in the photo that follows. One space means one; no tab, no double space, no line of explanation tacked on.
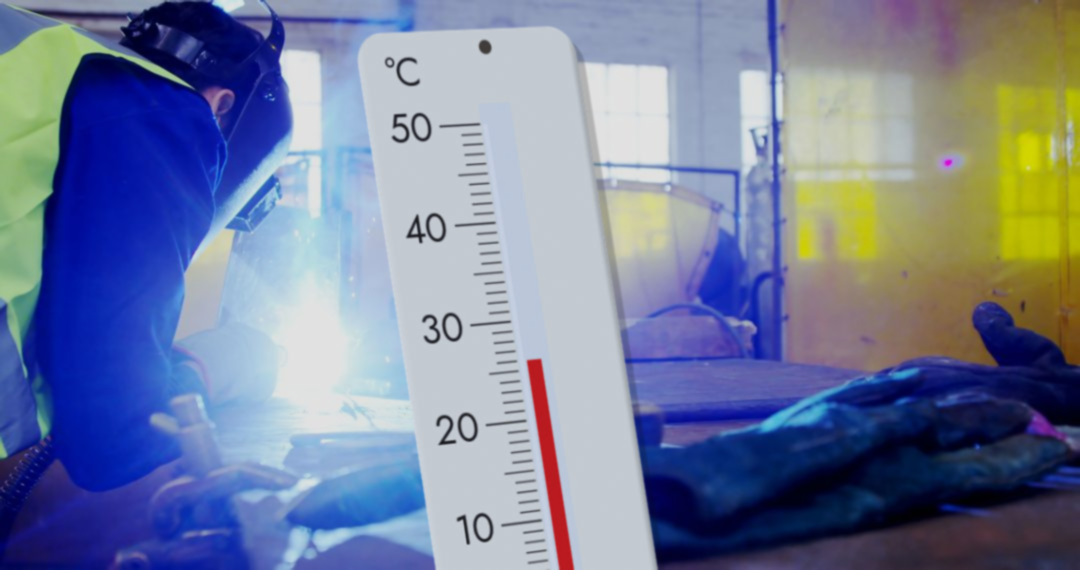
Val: 26 °C
